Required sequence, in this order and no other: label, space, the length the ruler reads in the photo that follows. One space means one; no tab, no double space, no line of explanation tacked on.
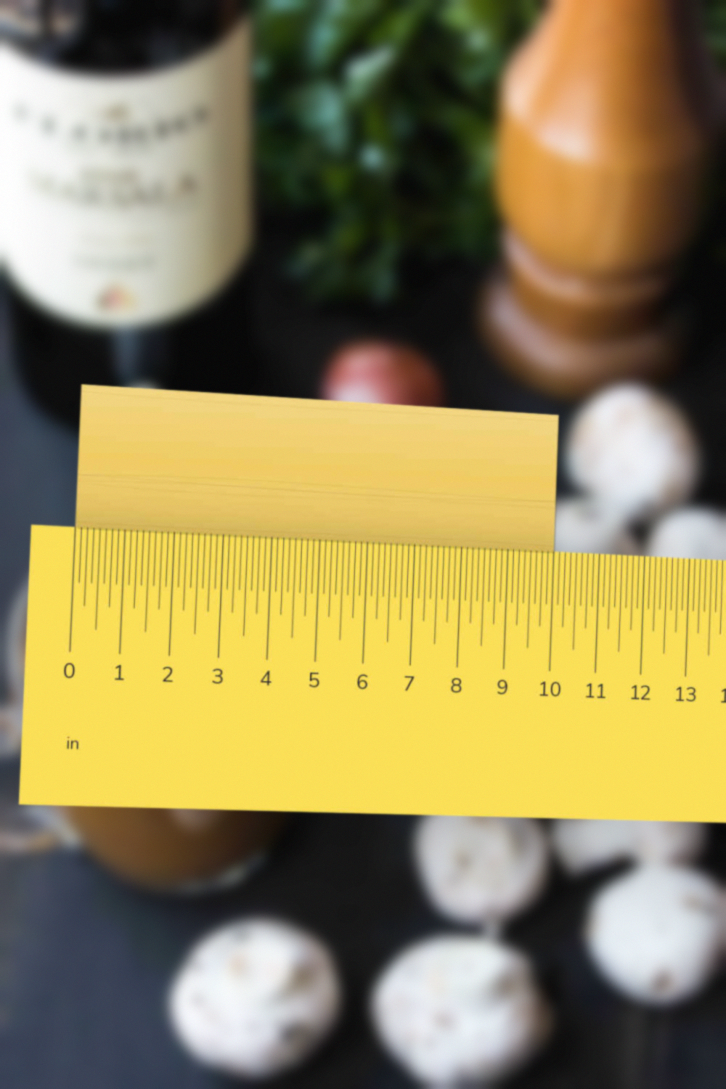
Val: 10 in
